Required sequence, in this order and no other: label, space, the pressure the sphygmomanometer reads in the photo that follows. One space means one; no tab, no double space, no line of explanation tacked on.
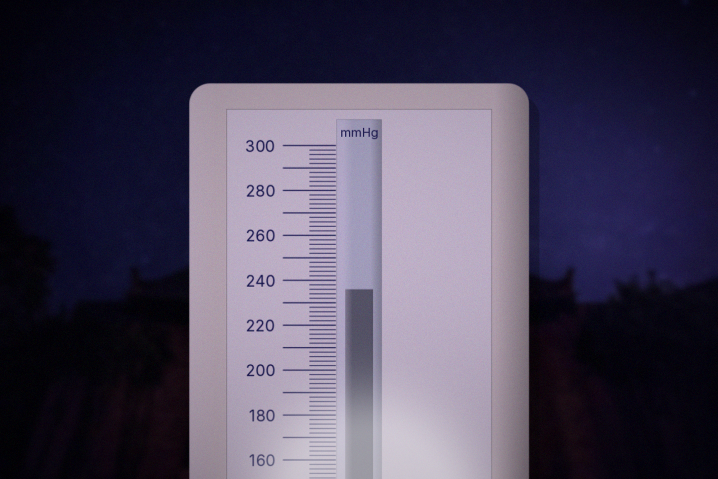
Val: 236 mmHg
